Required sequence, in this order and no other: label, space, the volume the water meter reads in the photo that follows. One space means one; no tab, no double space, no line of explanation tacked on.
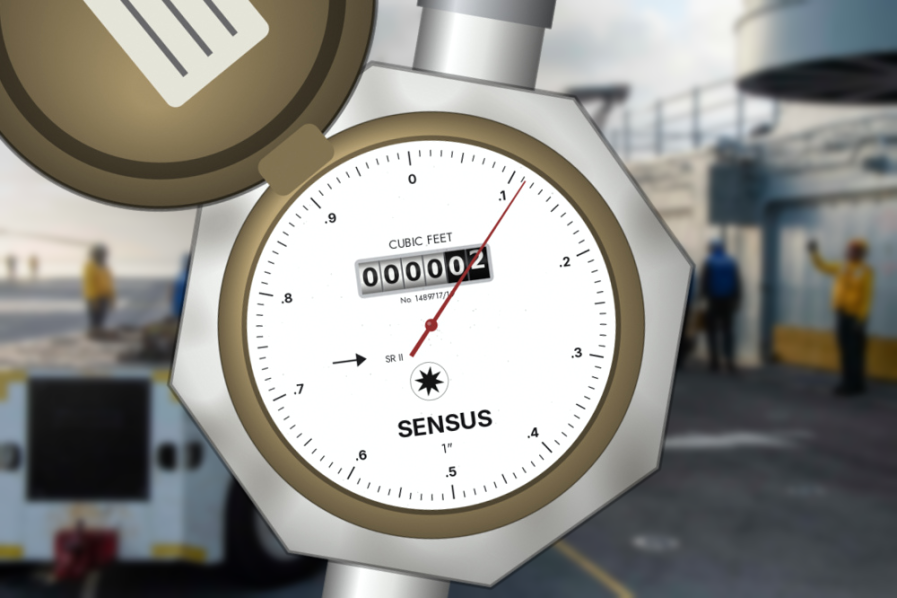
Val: 2.11 ft³
